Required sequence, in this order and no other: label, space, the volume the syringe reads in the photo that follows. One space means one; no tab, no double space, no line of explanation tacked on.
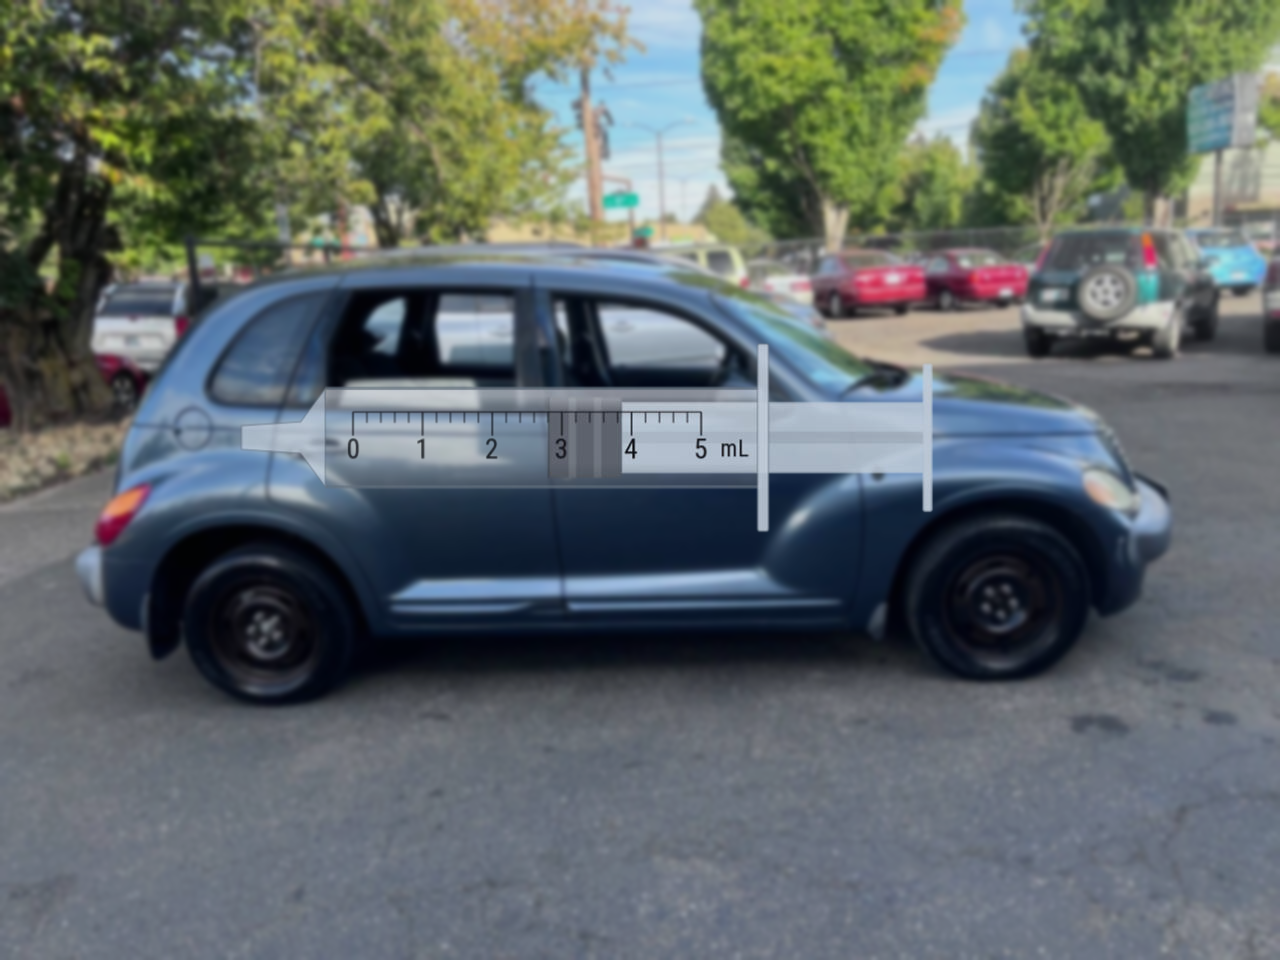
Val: 2.8 mL
